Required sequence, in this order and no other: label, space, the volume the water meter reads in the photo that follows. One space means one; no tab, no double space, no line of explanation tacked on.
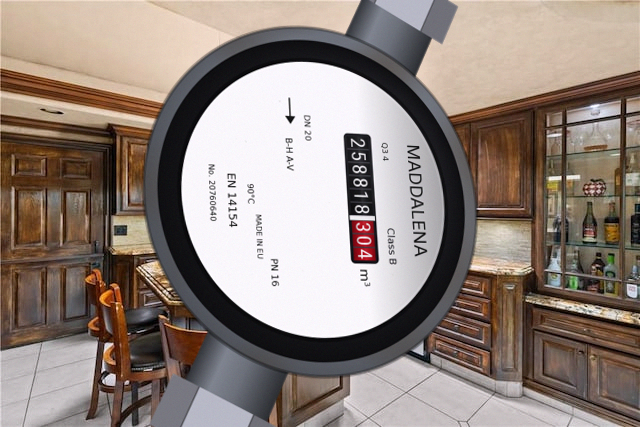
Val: 258818.304 m³
